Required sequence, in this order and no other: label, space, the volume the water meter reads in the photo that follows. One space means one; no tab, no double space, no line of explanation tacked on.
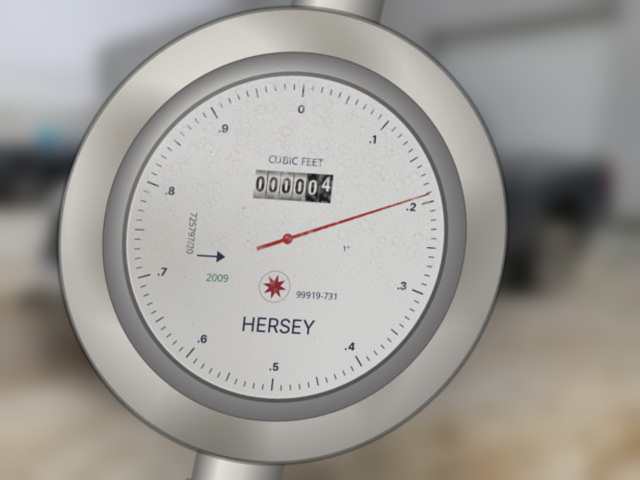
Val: 4.19 ft³
